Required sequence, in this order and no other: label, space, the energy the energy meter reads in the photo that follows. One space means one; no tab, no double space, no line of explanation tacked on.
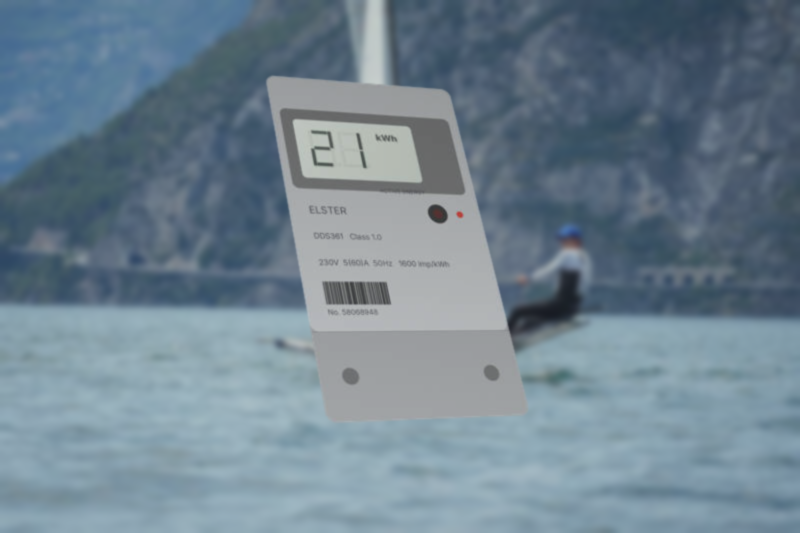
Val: 21 kWh
